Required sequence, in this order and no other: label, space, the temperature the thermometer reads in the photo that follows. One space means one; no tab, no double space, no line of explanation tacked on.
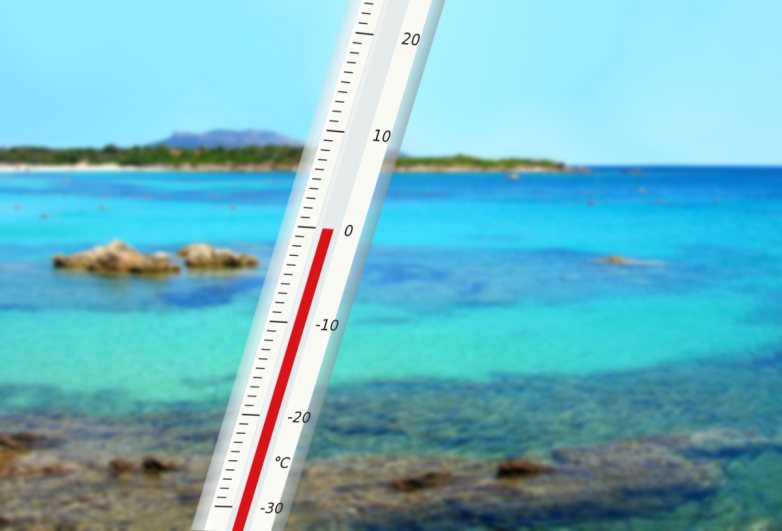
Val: 0 °C
